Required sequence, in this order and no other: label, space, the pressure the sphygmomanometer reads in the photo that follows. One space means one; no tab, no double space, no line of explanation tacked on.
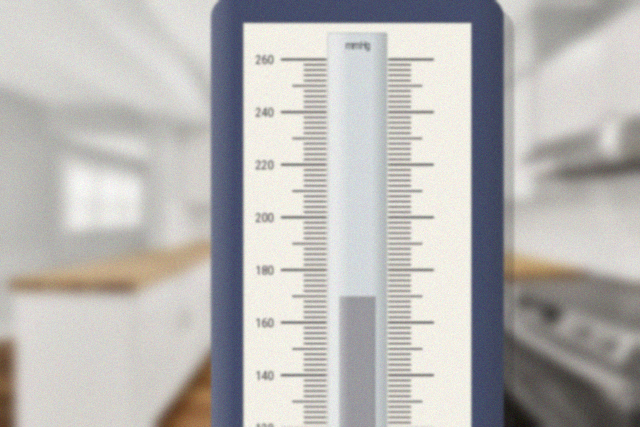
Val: 170 mmHg
